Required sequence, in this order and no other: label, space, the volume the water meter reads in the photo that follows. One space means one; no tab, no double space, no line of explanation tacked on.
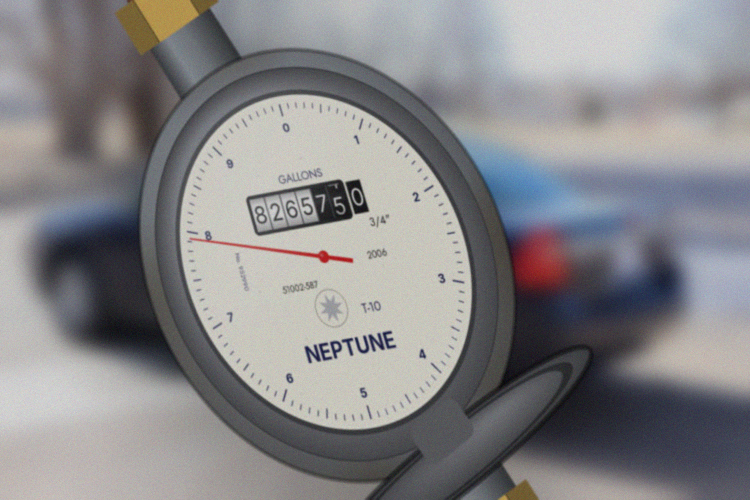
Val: 8265747.9 gal
